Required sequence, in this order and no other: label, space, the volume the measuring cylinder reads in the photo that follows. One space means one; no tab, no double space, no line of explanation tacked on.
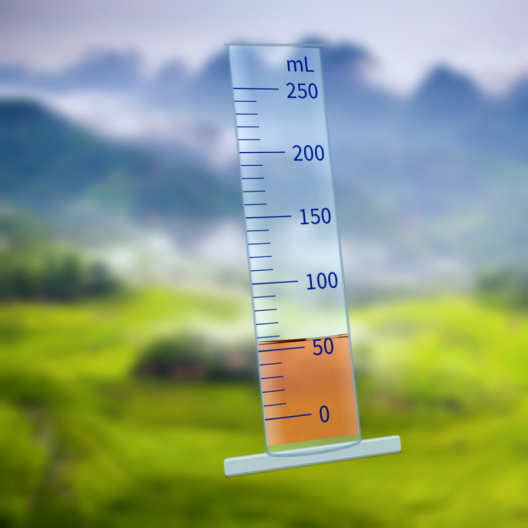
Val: 55 mL
